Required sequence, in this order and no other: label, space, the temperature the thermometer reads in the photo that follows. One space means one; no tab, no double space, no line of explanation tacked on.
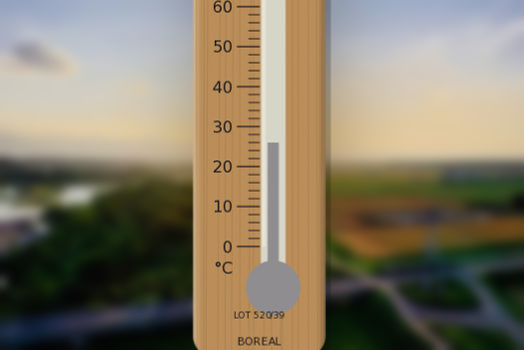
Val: 26 °C
